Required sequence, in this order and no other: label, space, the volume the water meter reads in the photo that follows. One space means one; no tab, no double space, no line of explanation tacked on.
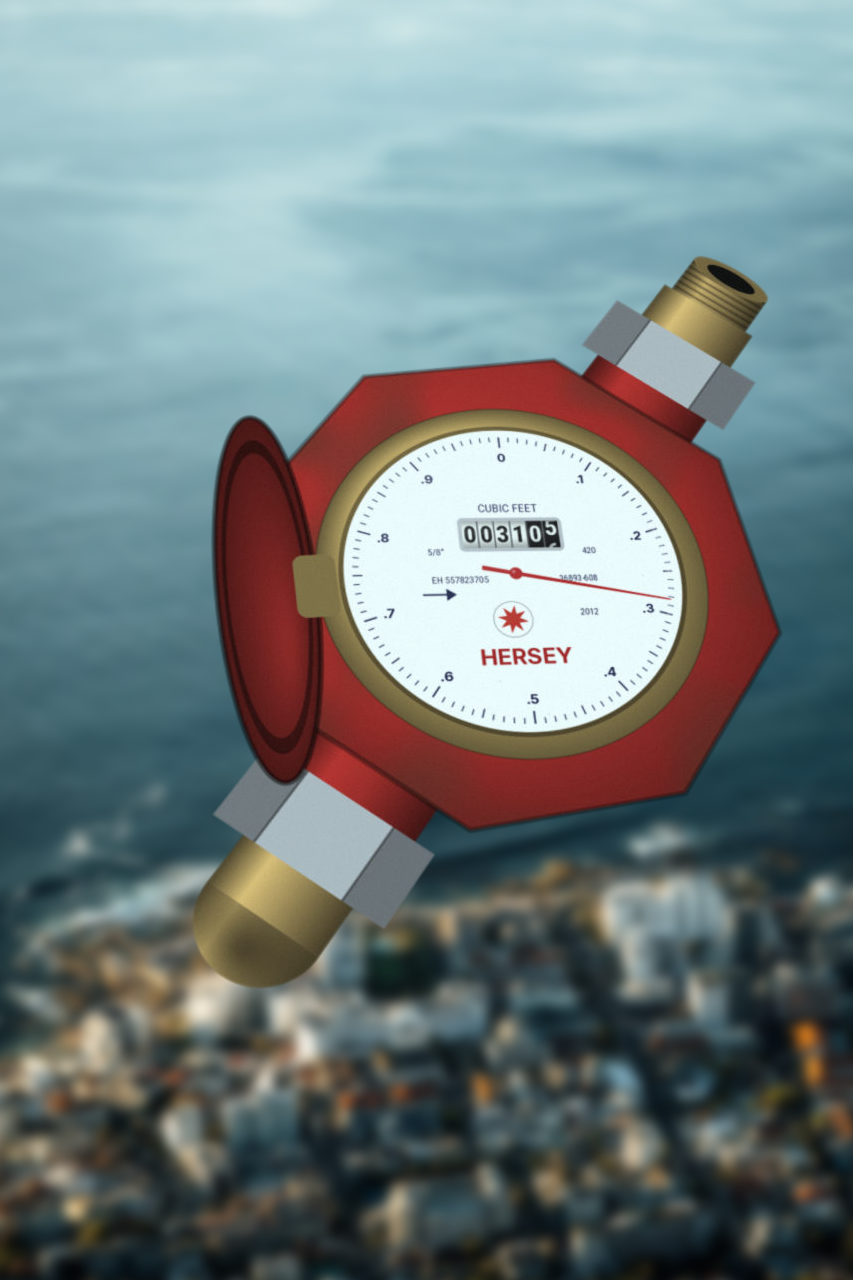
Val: 3105.28 ft³
